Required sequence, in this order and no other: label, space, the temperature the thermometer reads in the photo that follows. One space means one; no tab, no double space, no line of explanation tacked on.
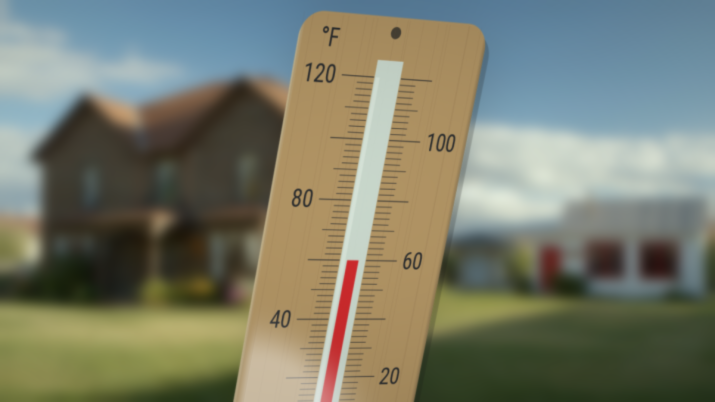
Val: 60 °F
